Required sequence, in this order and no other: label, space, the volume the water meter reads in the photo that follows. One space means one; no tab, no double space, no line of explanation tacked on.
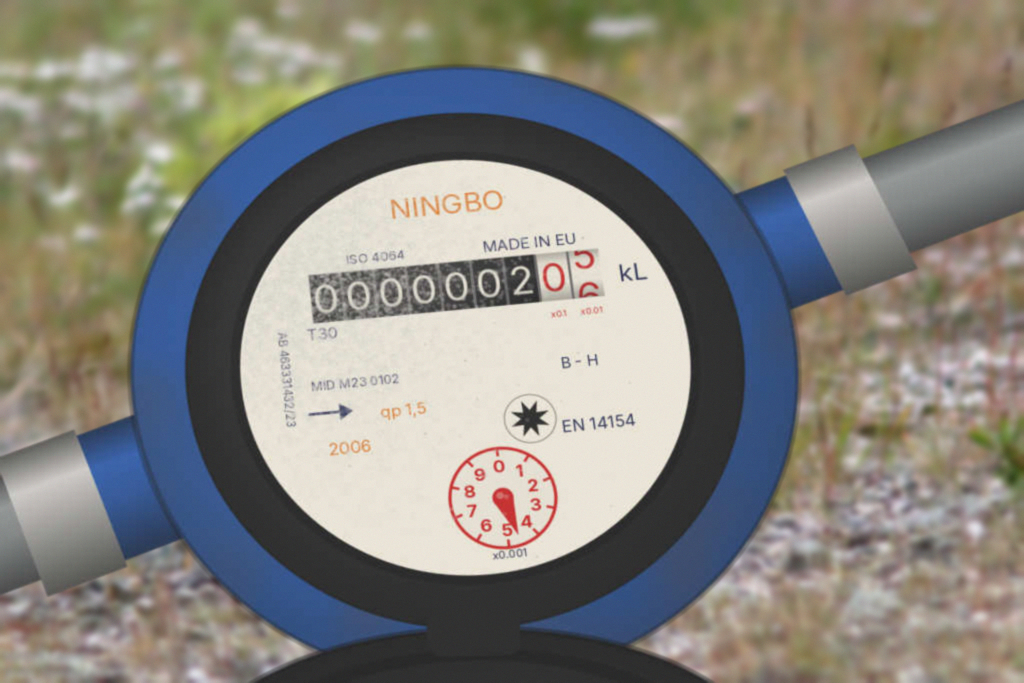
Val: 2.054 kL
